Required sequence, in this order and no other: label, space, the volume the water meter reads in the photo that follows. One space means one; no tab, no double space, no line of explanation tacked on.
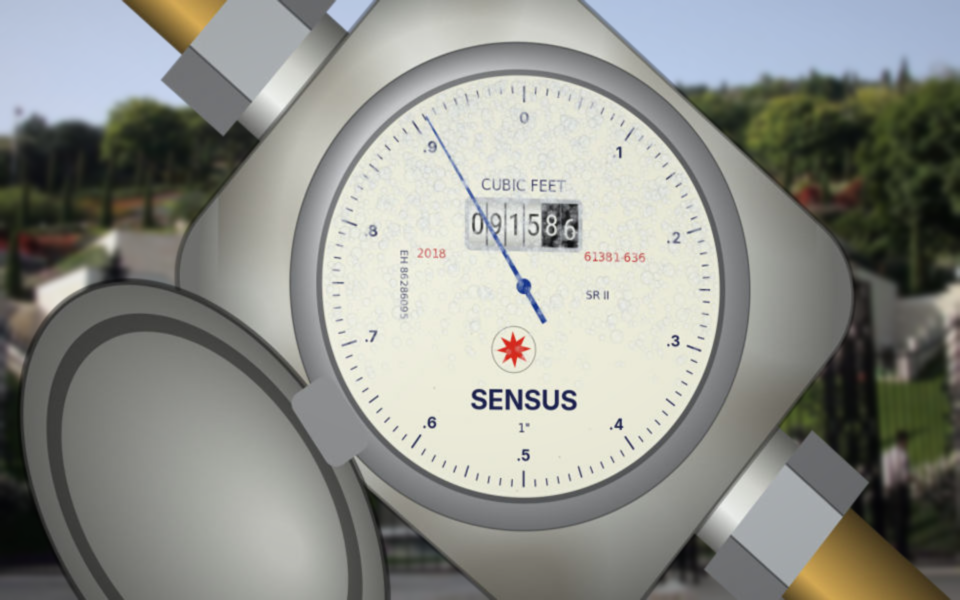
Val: 91585.91 ft³
